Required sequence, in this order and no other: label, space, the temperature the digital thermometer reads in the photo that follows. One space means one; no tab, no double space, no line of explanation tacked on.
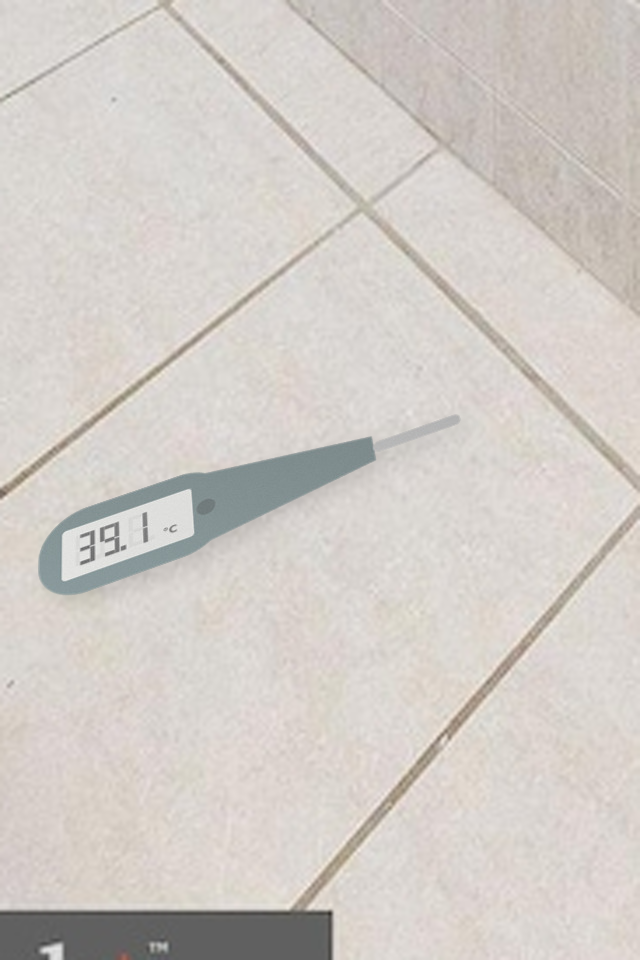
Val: 39.1 °C
